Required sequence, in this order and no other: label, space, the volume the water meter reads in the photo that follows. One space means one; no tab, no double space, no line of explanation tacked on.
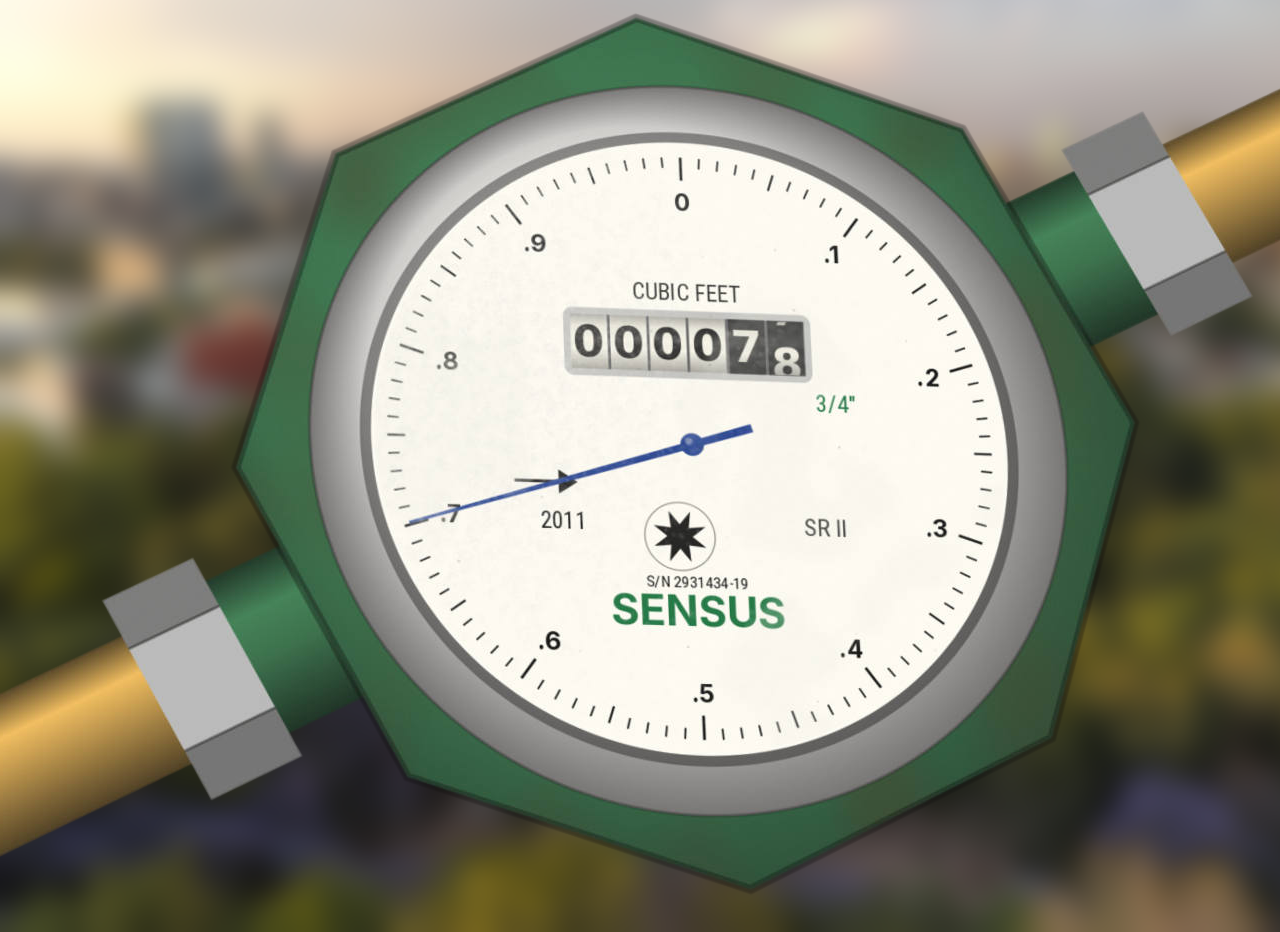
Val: 77.70 ft³
